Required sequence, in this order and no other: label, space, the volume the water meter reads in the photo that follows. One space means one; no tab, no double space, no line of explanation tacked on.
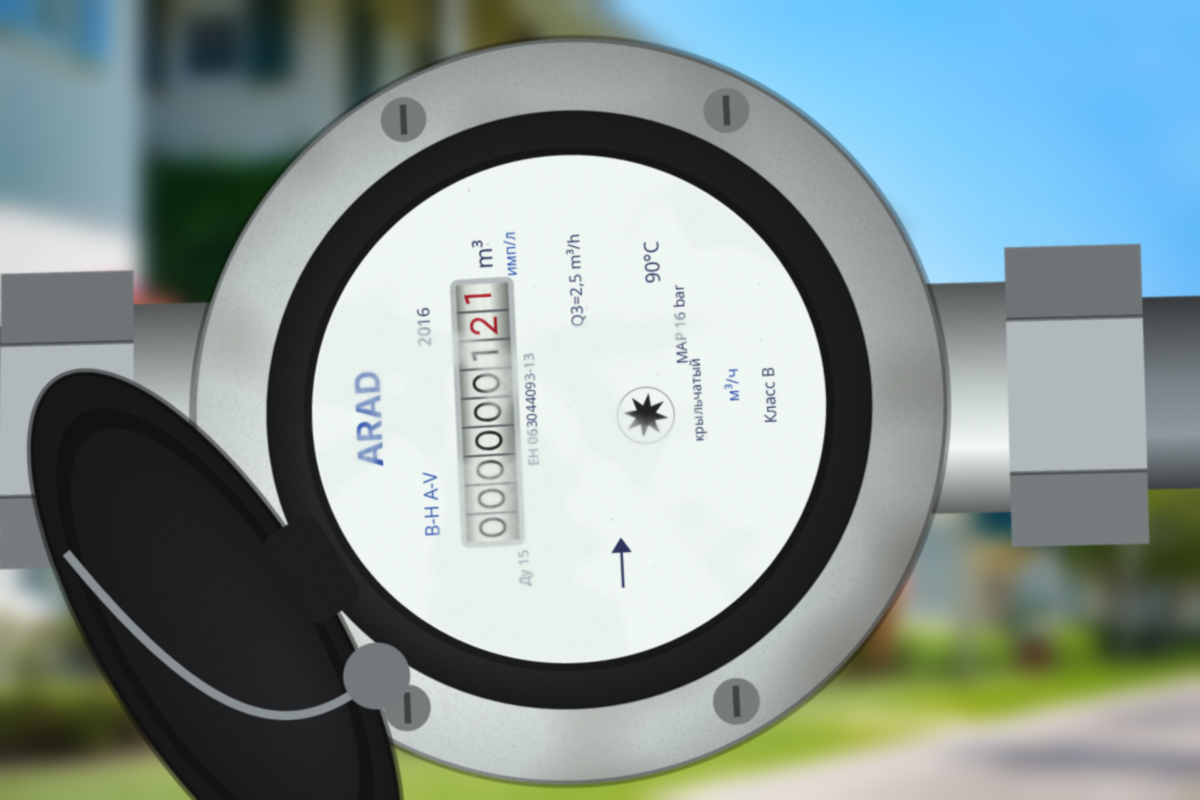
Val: 1.21 m³
